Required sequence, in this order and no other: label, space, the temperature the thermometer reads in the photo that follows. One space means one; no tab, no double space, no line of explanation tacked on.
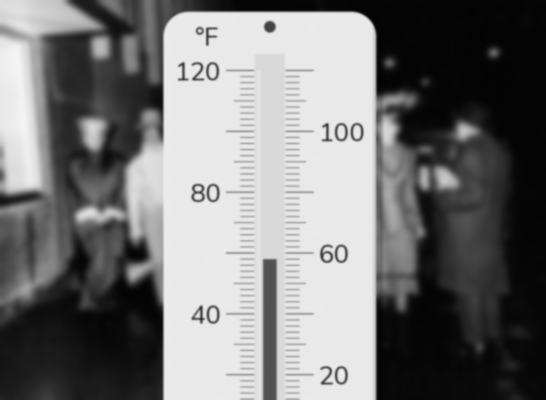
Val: 58 °F
